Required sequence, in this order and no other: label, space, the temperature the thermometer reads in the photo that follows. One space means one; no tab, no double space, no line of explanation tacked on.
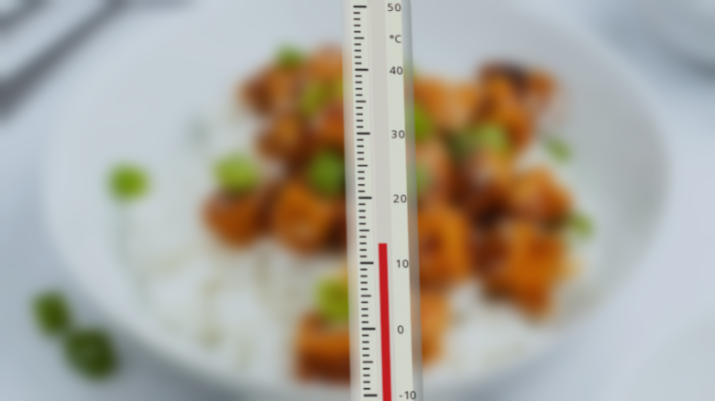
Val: 13 °C
